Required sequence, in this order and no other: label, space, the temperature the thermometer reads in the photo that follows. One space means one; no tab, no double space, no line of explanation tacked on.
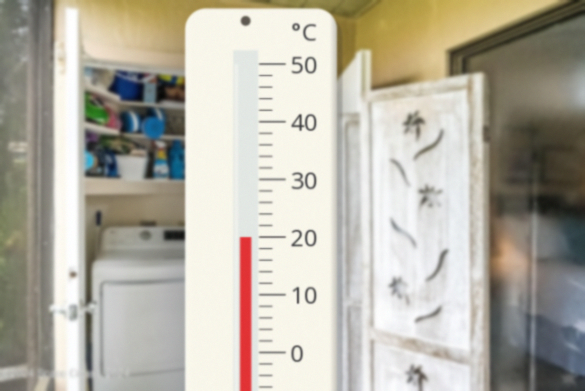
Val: 20 °C
